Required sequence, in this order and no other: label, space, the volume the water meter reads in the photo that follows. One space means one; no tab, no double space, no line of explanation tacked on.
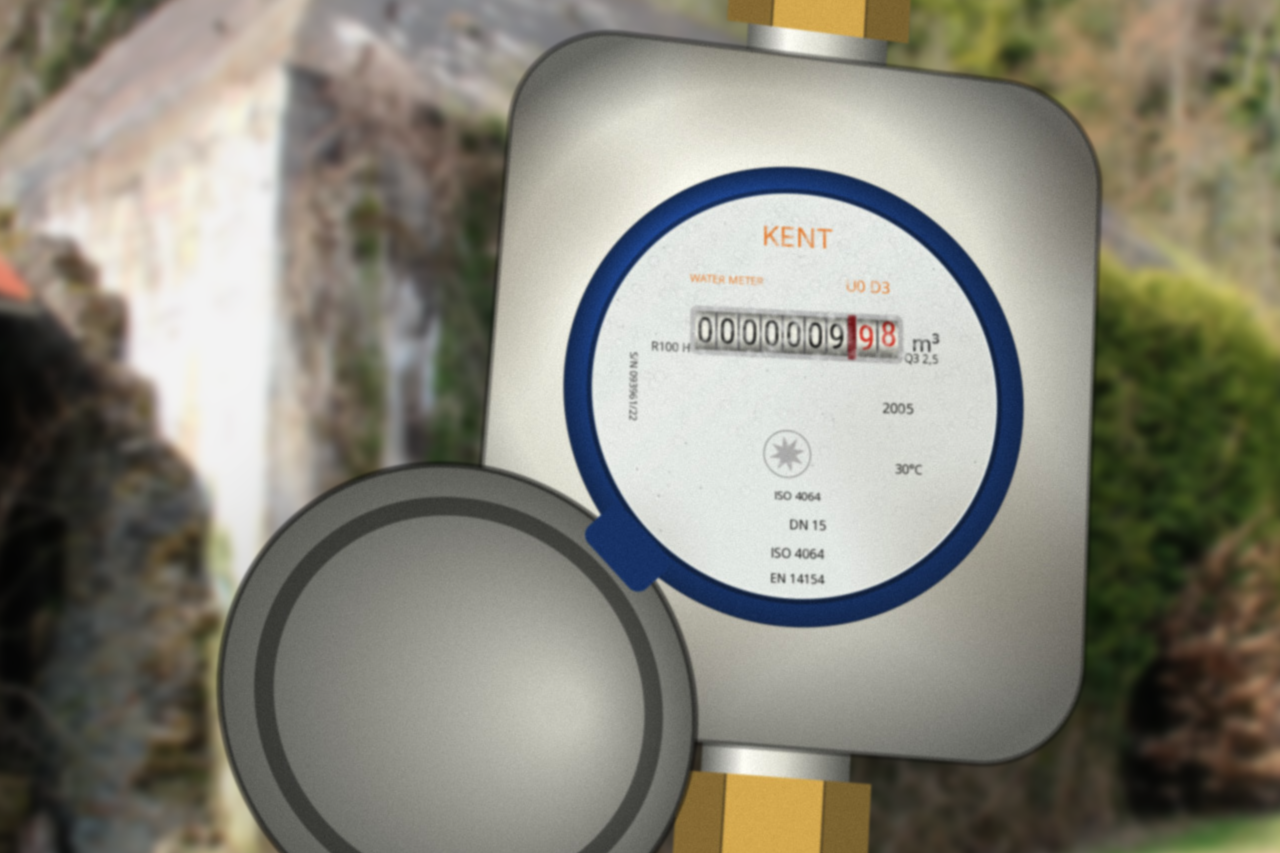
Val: 9.98 m³
